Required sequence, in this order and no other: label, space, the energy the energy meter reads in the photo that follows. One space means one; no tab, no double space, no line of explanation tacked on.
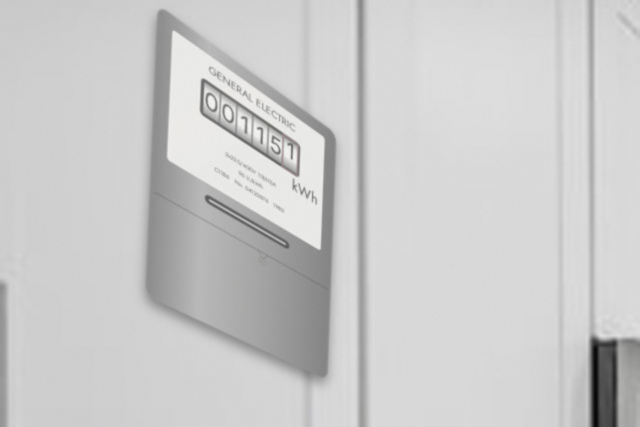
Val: 115.1 kWh
